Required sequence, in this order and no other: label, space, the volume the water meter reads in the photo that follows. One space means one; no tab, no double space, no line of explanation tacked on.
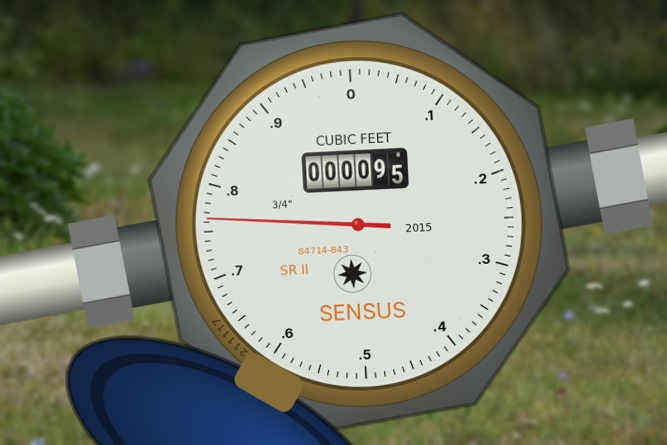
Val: 94.76 ft³
